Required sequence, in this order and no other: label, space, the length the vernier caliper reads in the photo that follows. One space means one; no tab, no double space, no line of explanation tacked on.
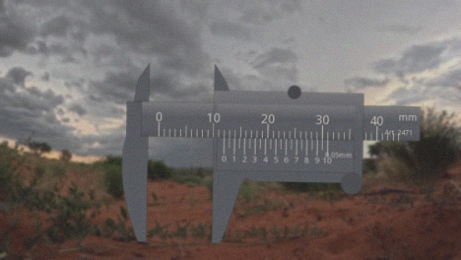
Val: 12.0 mm
